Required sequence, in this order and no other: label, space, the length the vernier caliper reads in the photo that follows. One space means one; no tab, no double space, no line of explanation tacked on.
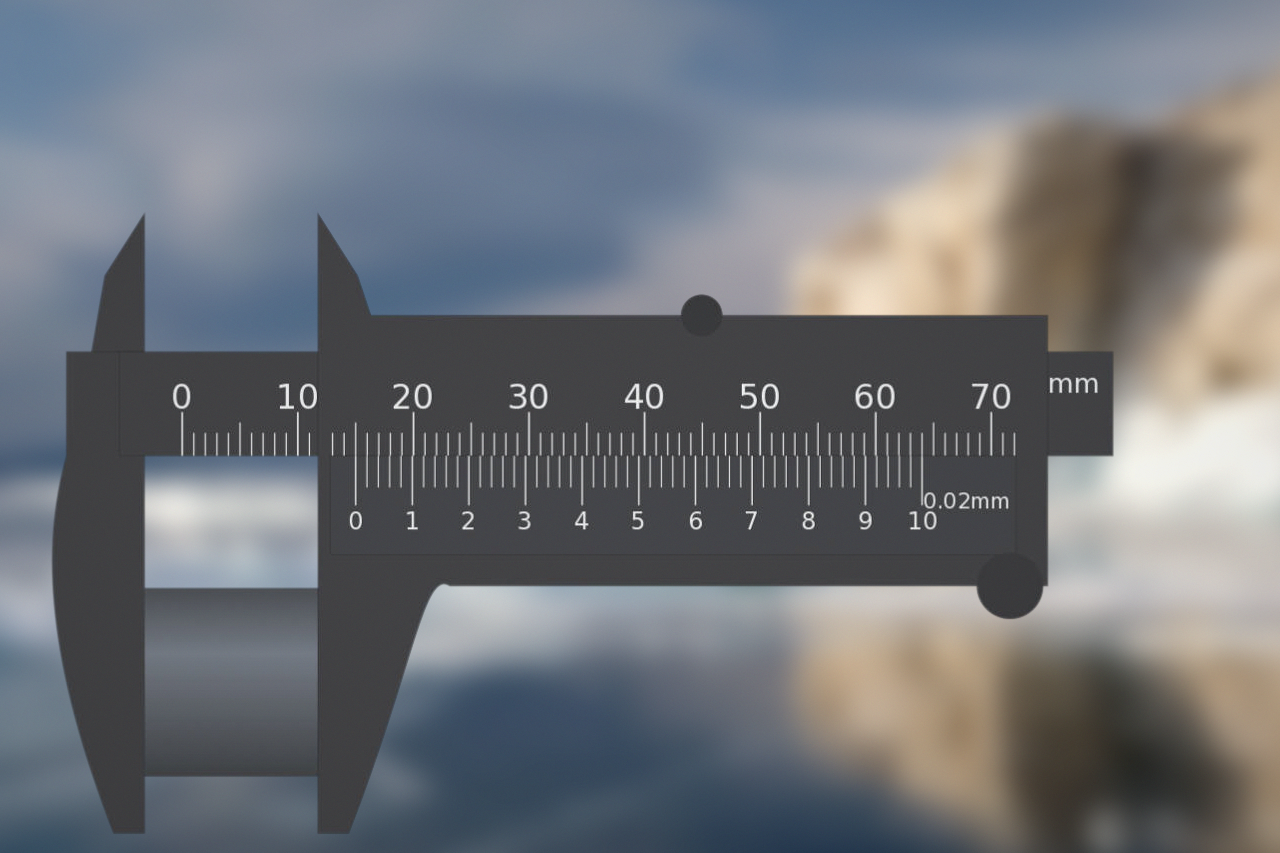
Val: 15.0 mm
